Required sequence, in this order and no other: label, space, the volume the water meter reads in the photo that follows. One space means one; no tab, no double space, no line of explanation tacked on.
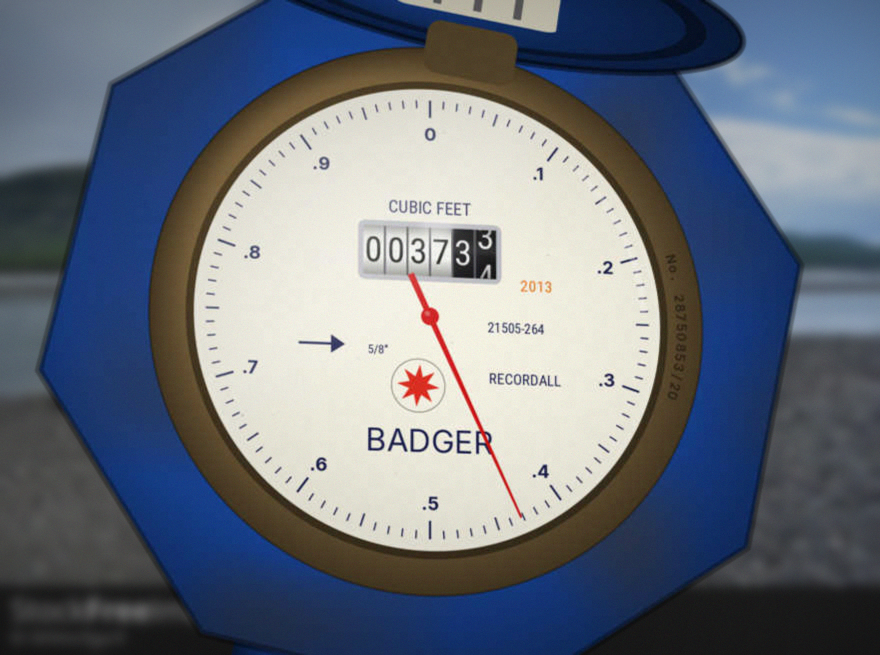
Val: 3733.43 ft³
